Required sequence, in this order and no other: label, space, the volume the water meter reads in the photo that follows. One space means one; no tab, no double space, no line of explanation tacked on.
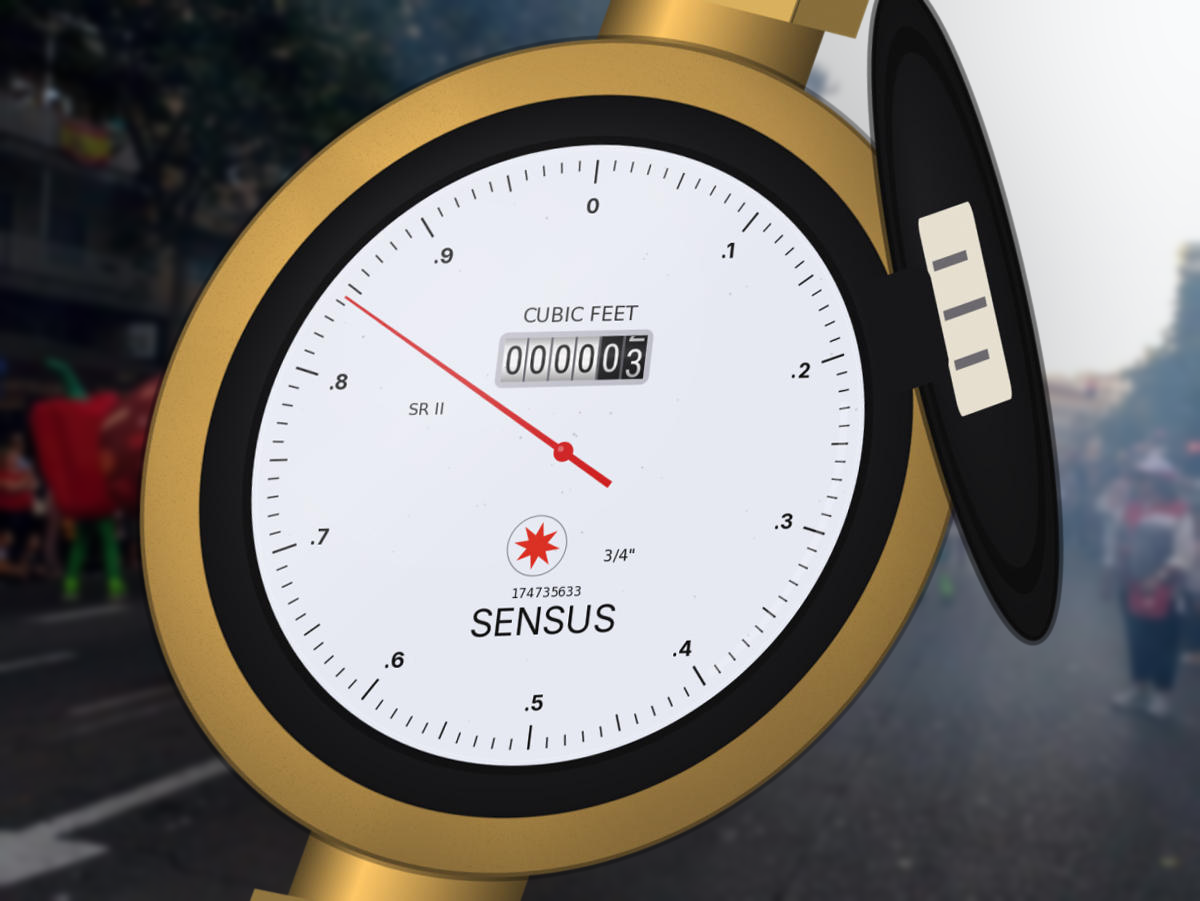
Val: 2.84 ft³
